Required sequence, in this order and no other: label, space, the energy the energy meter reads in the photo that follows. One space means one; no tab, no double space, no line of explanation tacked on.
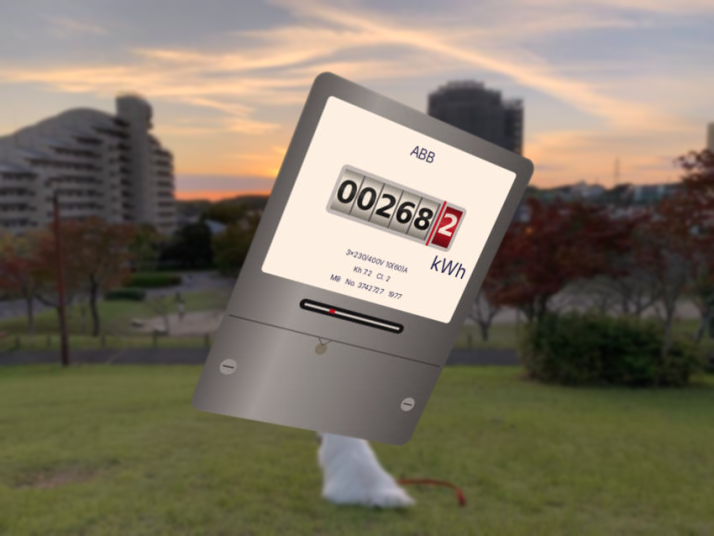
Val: 268.2 kWh
